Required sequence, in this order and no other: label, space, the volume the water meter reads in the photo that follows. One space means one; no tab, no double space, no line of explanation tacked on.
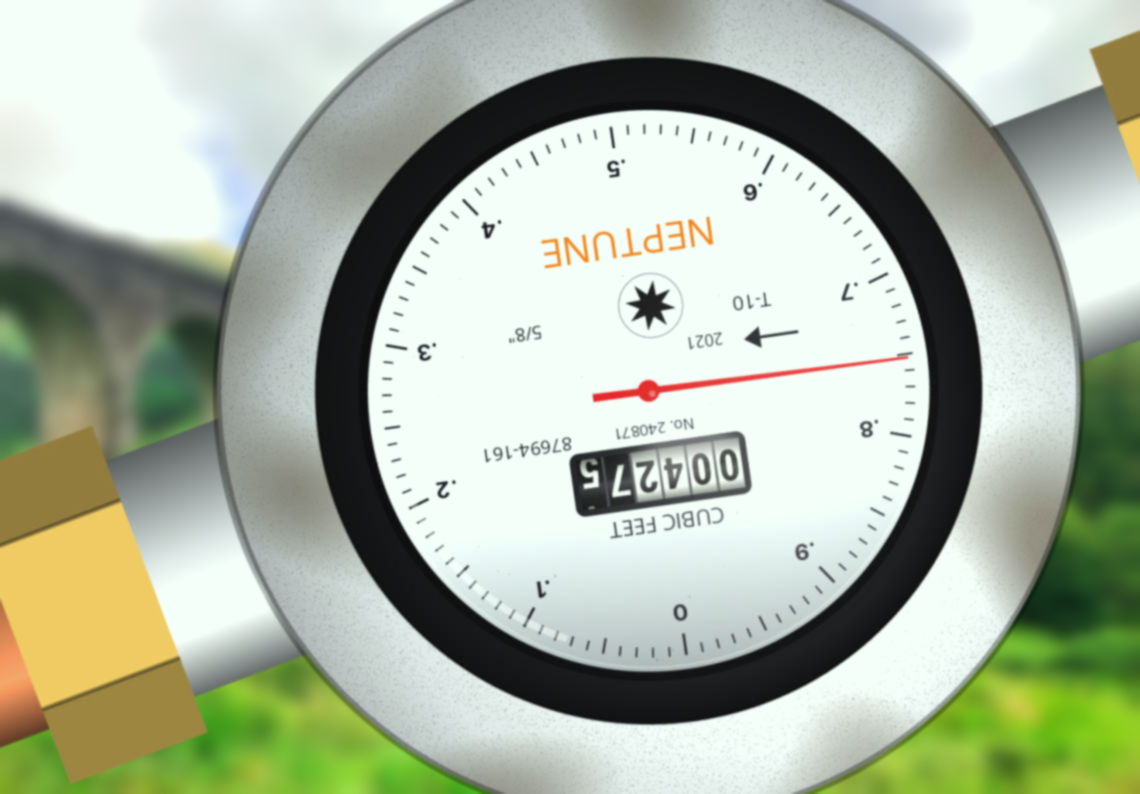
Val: 4274.75 ft³
